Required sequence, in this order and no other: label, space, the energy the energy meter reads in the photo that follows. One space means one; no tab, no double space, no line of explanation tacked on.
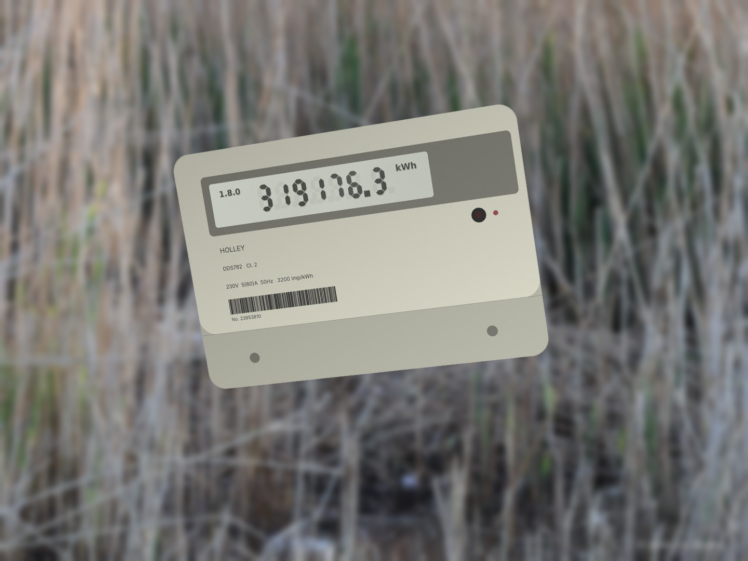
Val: 319176.3 kWh
